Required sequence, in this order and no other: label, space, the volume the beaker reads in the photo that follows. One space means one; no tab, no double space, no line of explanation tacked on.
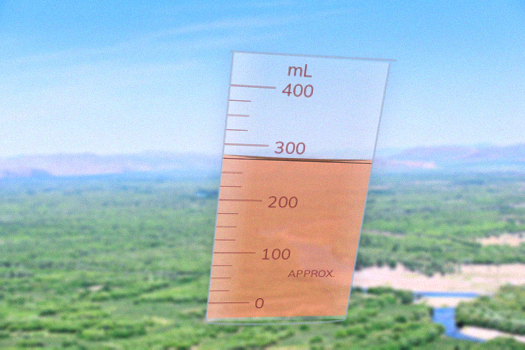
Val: 275 mL
